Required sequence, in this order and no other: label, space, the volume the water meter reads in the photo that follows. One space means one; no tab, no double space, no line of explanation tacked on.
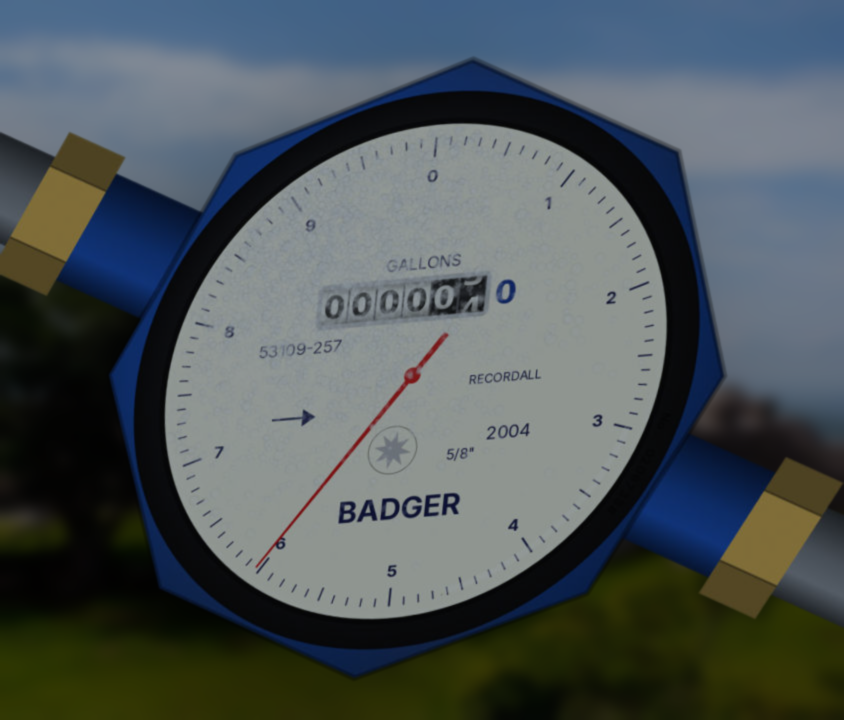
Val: 36.0 gal
